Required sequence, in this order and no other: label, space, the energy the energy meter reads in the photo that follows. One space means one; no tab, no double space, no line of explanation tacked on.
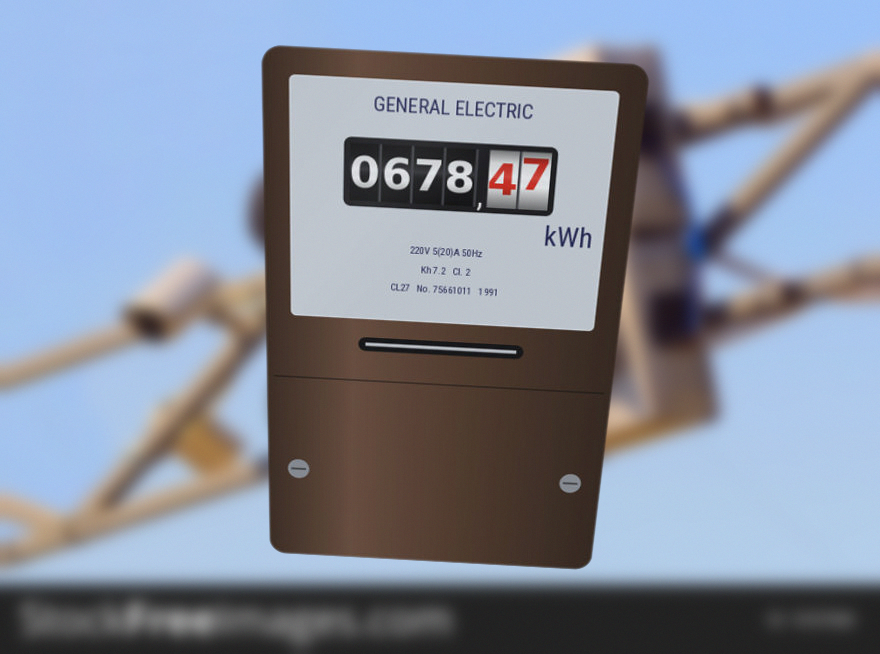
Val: 678.47 kWh
